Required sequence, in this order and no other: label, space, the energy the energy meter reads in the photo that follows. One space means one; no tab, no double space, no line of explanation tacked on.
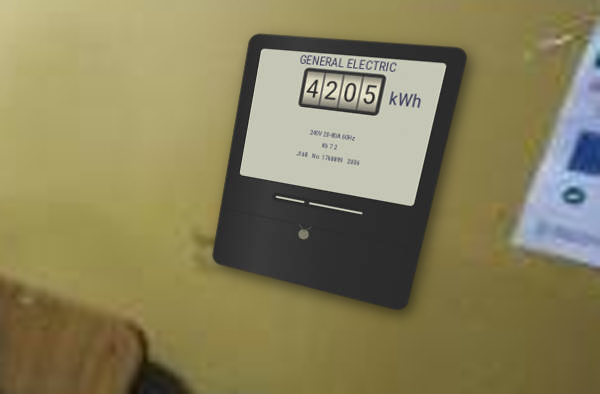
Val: 4205 kWh
